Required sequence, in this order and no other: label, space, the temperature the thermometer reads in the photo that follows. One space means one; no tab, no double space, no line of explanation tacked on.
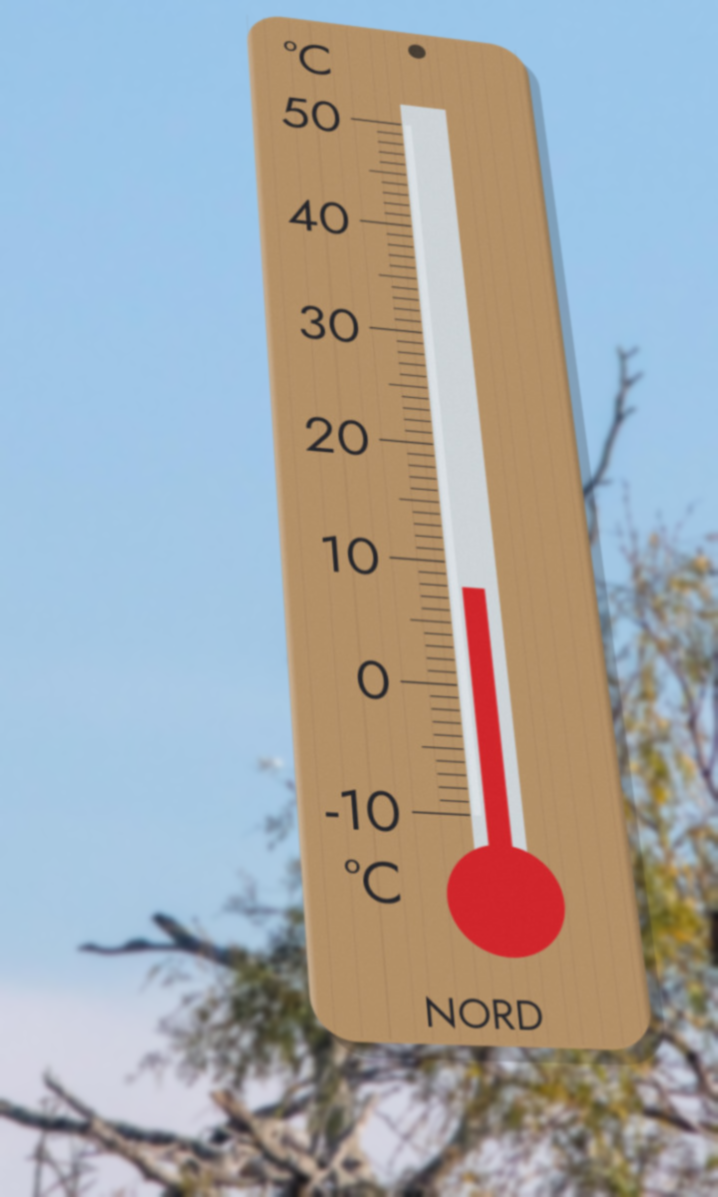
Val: 8 °C
